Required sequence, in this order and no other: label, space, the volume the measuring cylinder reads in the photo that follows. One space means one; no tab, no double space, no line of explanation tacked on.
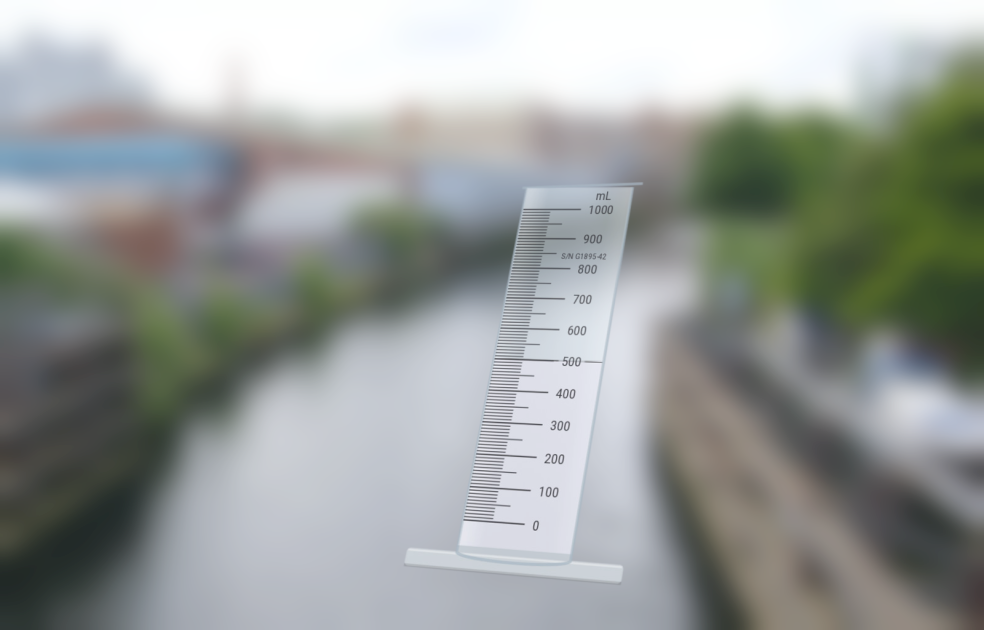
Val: 500 mL
